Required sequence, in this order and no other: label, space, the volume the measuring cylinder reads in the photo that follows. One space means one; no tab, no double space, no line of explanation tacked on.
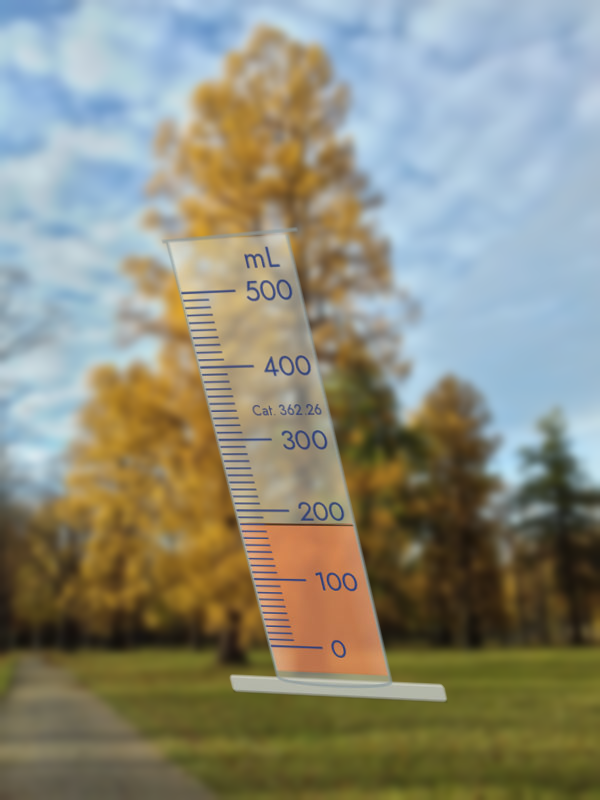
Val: 180 mL
